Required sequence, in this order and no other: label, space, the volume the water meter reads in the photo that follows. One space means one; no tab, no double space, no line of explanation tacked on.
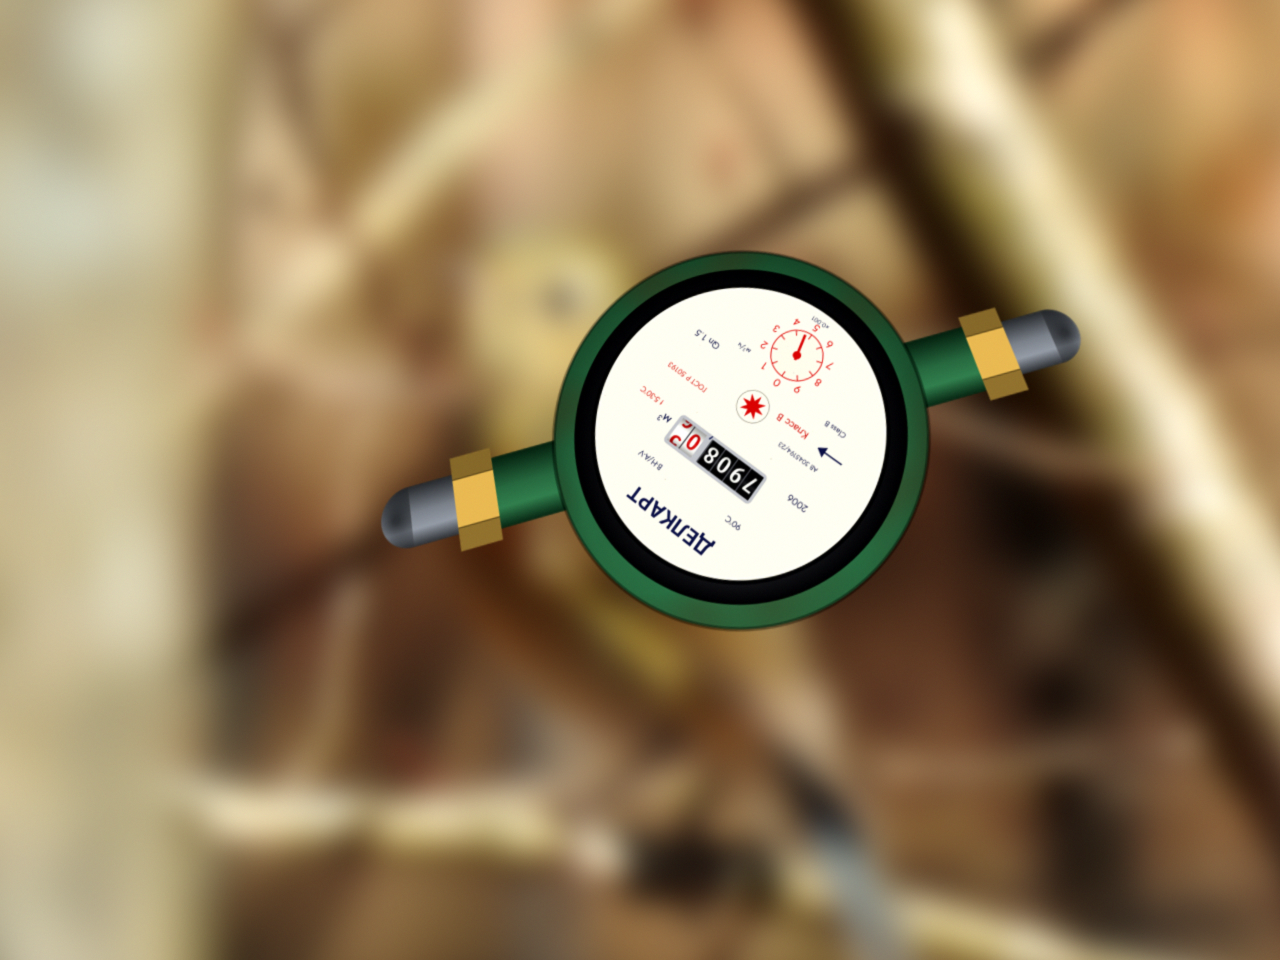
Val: 7908.054 m³
